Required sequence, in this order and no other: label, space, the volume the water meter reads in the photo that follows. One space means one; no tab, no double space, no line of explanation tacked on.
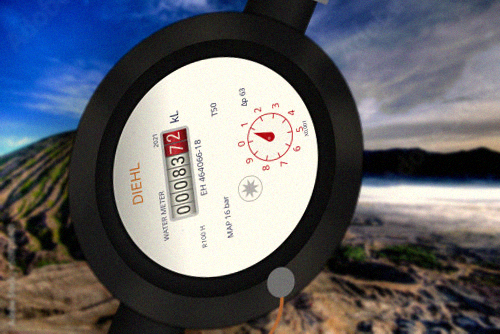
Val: 83.720 kL
